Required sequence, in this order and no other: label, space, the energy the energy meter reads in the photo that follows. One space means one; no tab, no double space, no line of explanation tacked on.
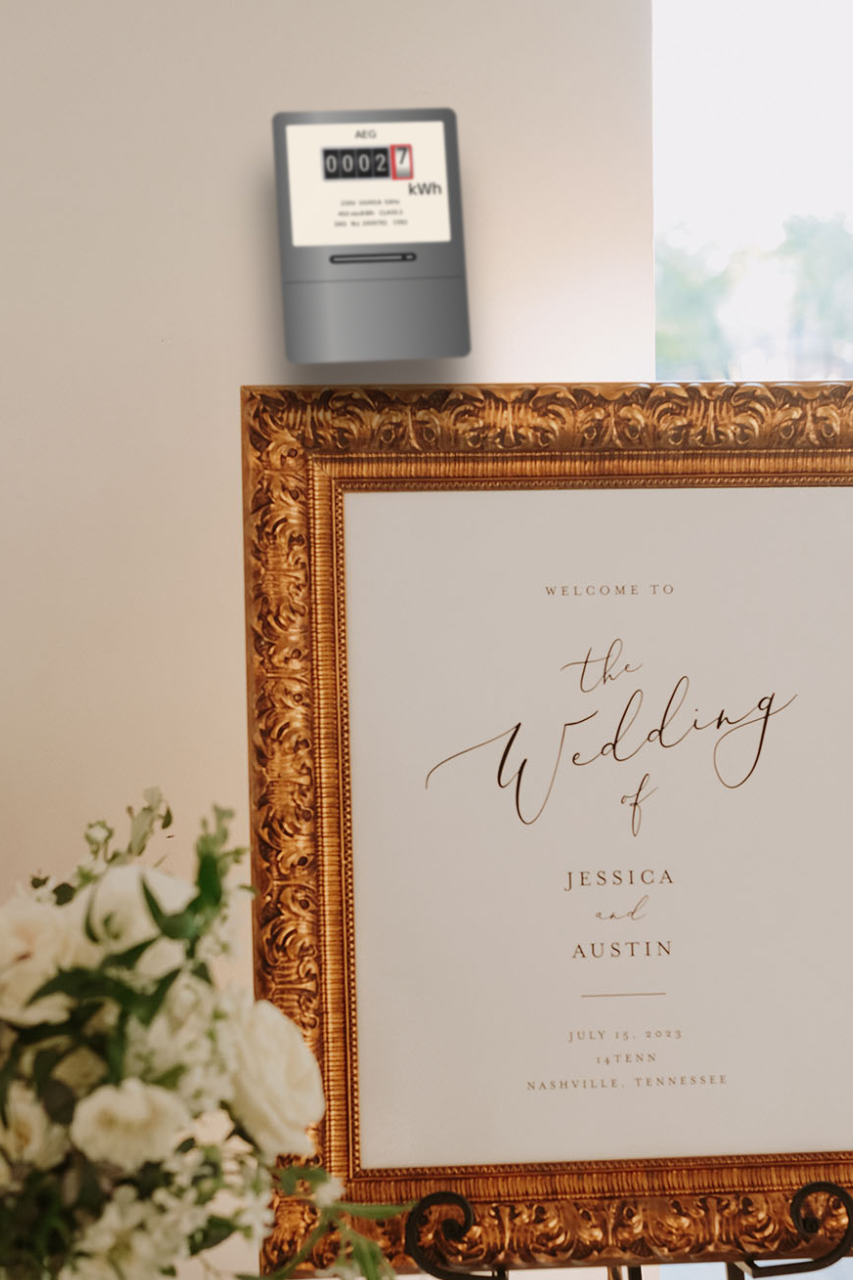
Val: 2.7 kWh
